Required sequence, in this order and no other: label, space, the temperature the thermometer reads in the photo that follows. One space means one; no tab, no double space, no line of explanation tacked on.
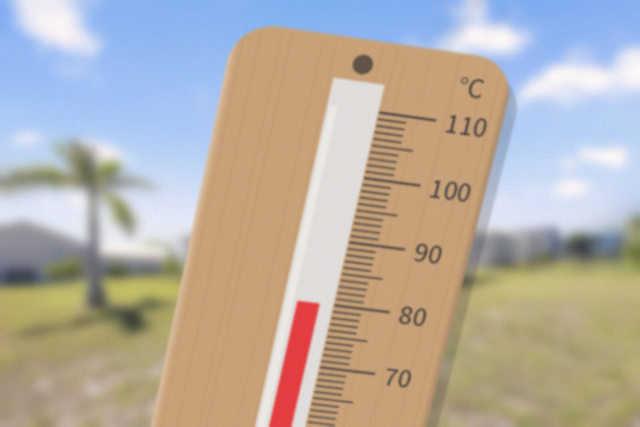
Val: 80 °C
